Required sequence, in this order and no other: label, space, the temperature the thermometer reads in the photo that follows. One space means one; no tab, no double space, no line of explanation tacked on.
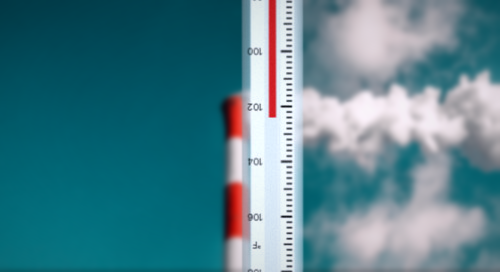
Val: 102.4 °F
